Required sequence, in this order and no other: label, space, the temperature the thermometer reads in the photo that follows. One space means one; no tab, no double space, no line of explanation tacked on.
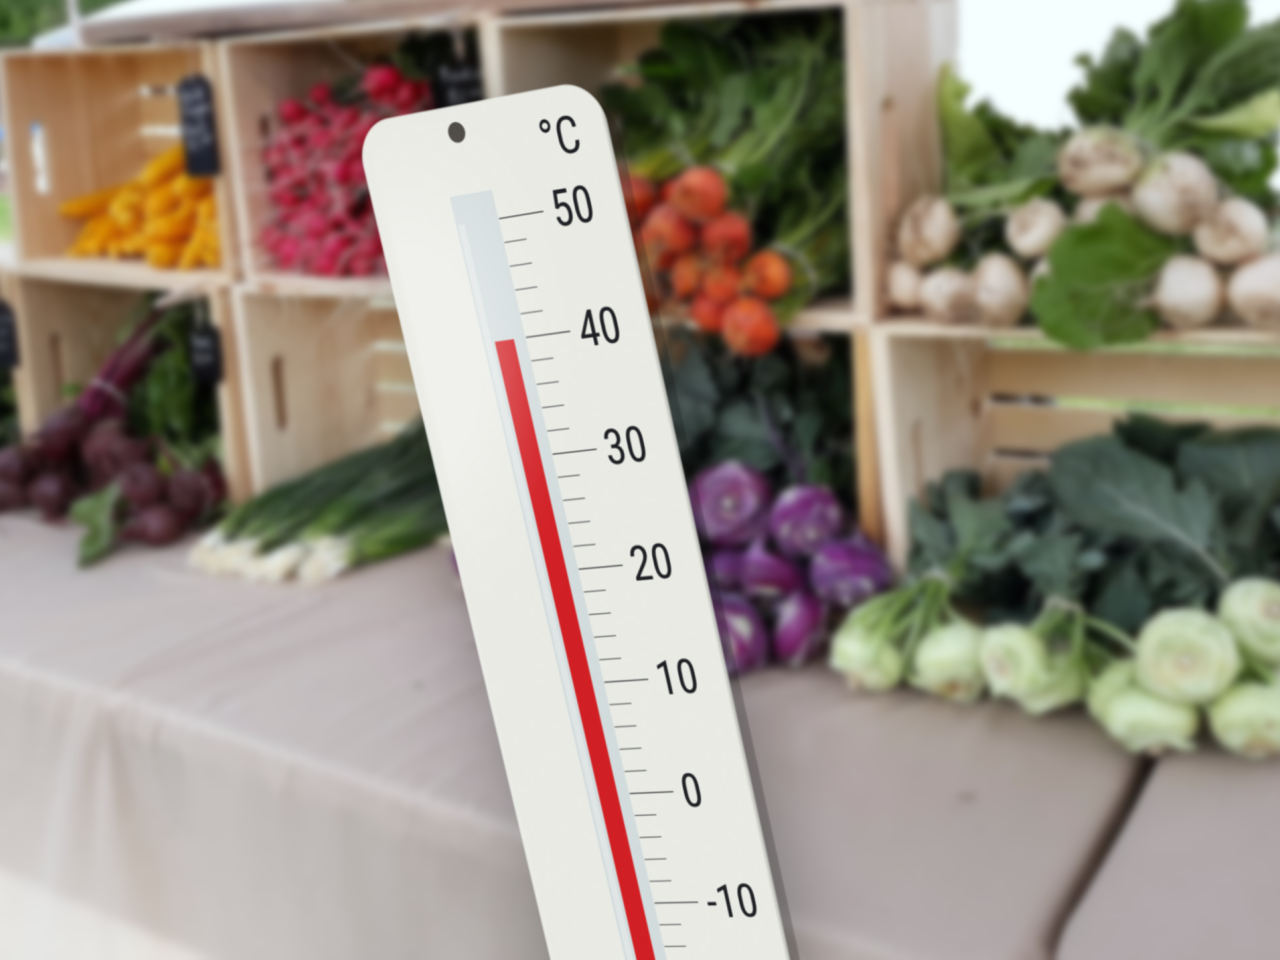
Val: 40 °C
